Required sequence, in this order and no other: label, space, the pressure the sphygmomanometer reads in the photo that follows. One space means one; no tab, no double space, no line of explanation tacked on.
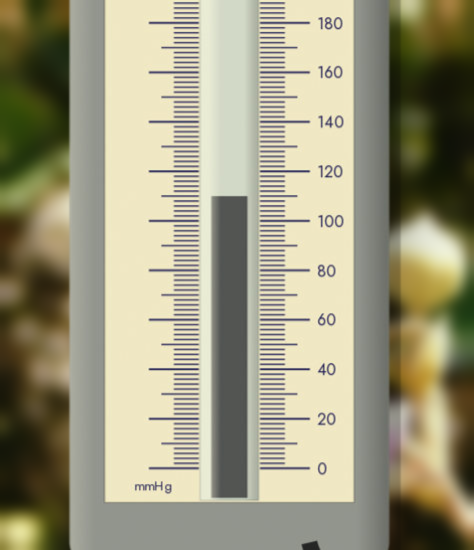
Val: 110 mmHg
